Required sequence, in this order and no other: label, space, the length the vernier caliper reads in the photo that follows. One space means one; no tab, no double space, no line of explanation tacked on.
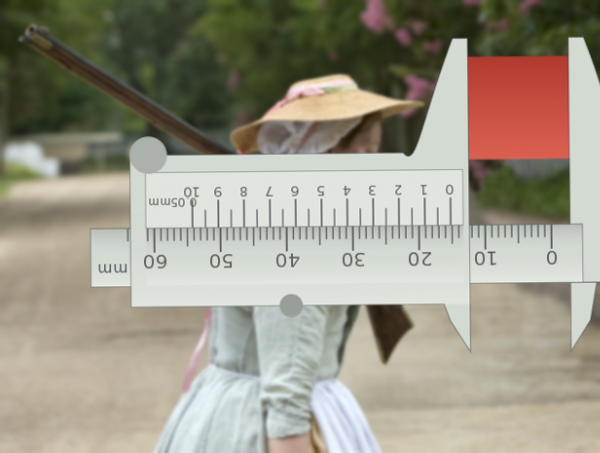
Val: 15.2 mm
